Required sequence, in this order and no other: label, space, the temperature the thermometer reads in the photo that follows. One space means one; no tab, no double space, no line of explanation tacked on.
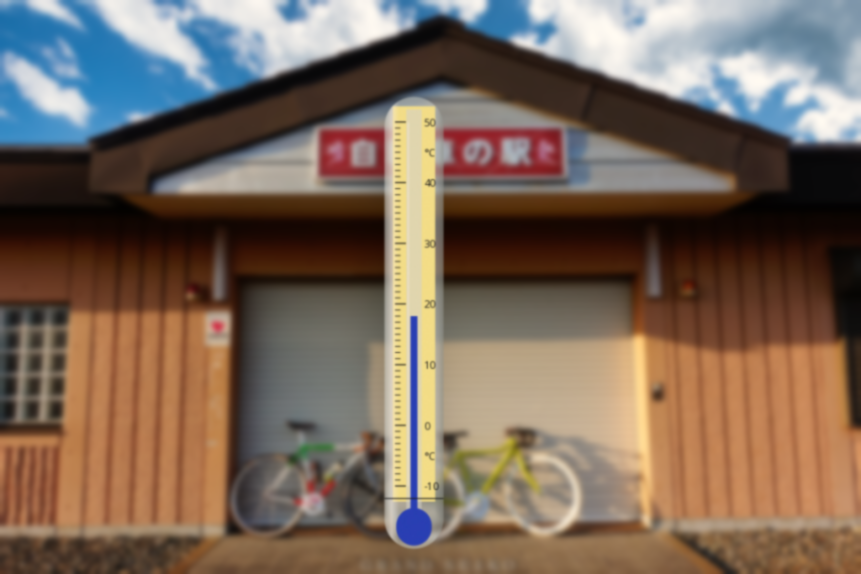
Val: 18 °C
